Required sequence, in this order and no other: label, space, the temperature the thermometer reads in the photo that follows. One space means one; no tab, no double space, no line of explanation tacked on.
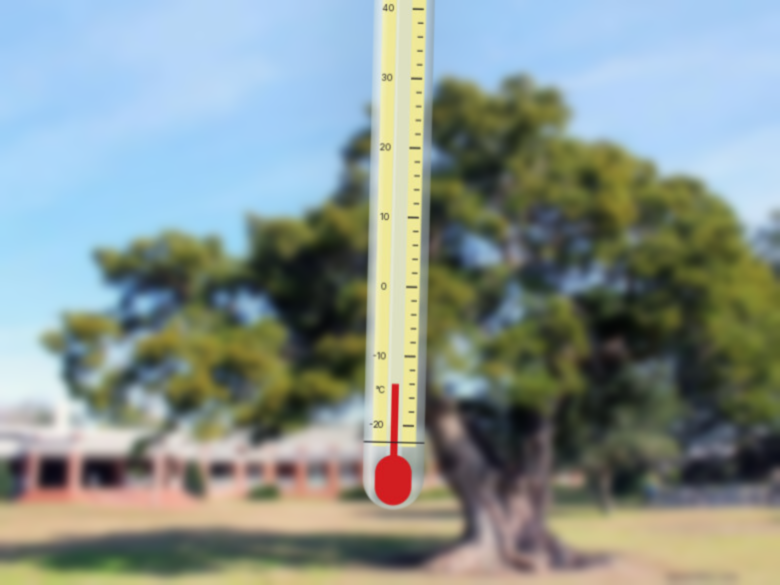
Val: -14 °C
